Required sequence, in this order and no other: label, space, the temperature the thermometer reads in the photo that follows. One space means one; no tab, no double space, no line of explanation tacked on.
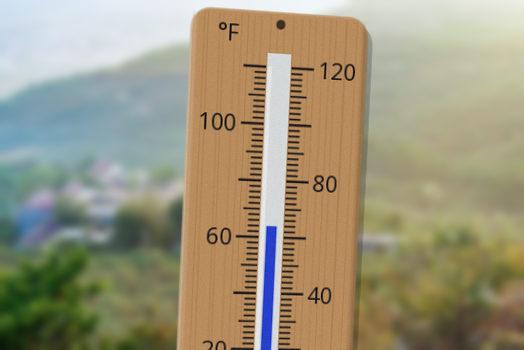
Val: 64 °F
